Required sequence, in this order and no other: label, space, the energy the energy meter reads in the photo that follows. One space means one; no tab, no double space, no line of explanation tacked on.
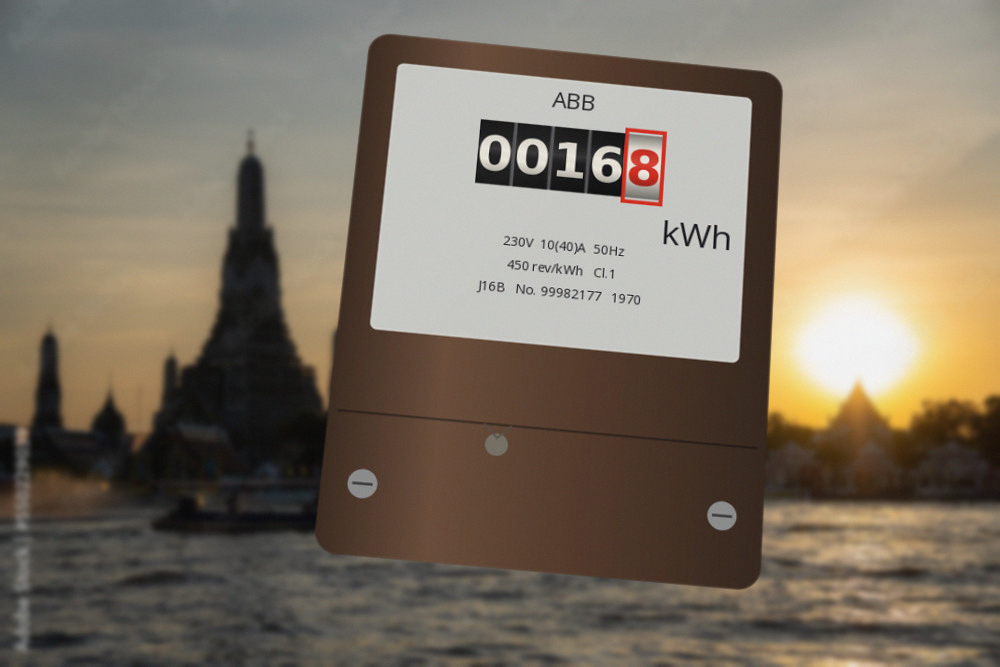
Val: 16.8 kWh
